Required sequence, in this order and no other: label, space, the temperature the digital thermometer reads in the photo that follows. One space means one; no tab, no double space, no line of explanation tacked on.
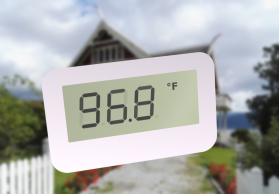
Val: 96.8 °F
